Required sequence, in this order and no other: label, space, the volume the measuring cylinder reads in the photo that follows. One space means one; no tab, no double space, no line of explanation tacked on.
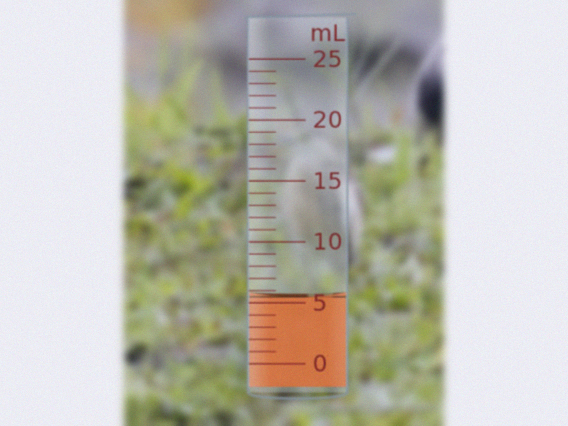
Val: 5.5 mL
